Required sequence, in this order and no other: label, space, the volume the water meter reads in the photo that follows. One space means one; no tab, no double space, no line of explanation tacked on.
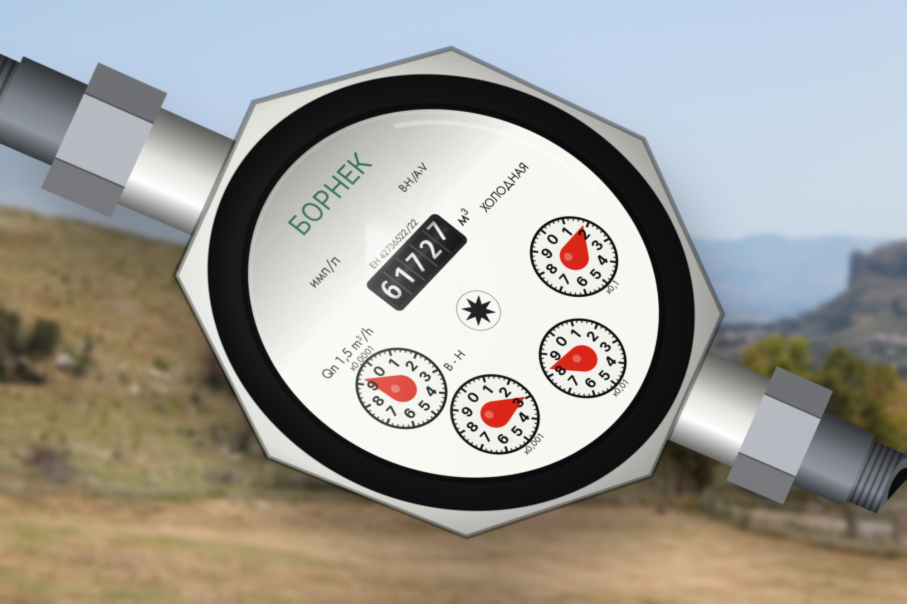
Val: 61727.1829 m³
